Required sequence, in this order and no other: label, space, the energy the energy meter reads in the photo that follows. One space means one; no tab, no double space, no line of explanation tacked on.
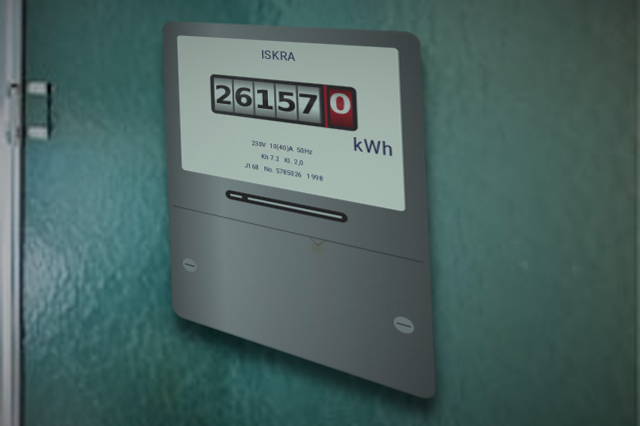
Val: 26157.0 kWh
